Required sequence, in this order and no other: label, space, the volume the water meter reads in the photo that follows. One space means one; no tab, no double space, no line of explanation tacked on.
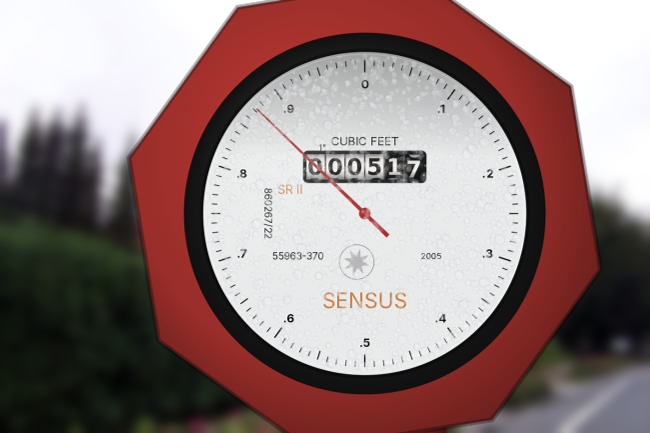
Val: 516.87 ft³
